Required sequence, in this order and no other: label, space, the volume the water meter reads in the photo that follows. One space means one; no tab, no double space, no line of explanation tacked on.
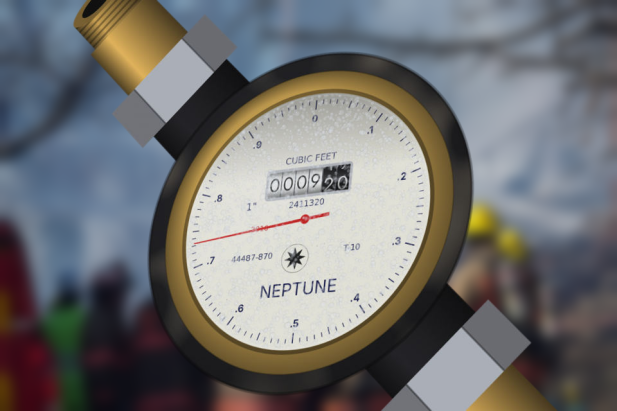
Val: 919.73 ft³
